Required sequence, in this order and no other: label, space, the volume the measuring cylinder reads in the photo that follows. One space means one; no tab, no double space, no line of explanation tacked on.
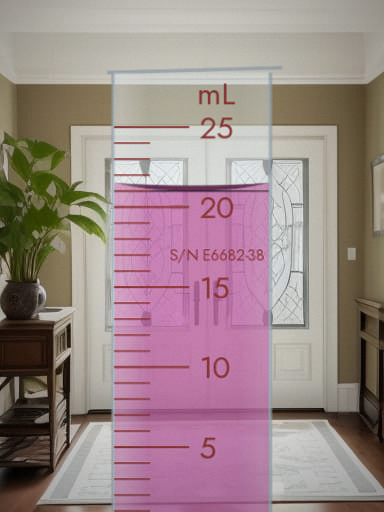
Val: 21 mL
